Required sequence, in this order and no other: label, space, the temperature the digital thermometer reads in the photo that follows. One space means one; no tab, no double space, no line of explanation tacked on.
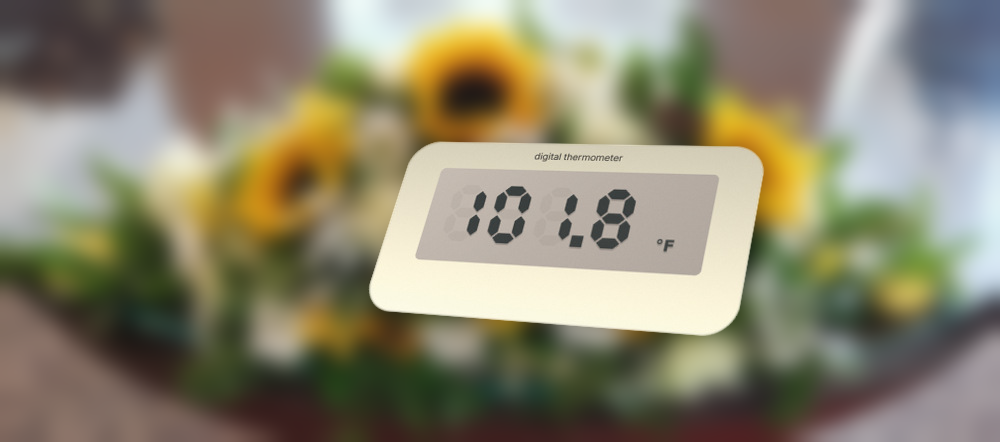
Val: 101.8 °F
